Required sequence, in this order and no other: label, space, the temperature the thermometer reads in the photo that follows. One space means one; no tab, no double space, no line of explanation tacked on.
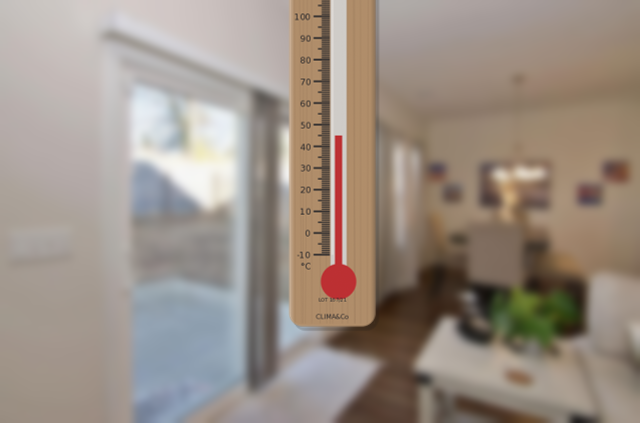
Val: 45 °C
